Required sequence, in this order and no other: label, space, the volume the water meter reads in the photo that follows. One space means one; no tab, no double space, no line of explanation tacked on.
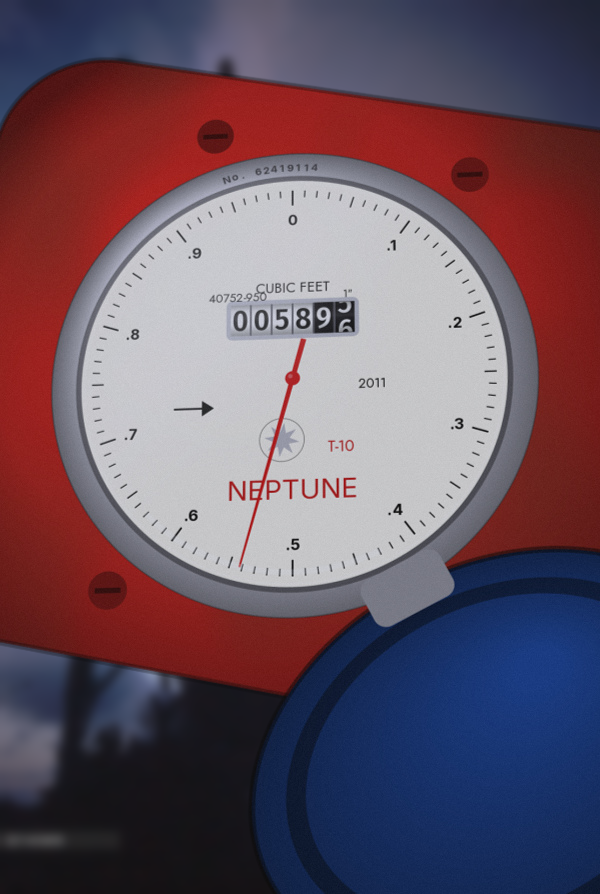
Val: 5895.54 ft³
